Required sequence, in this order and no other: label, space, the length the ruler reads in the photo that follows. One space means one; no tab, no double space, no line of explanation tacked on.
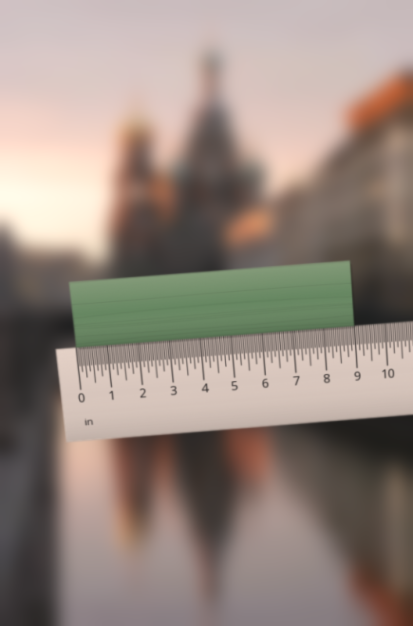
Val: 9 in
